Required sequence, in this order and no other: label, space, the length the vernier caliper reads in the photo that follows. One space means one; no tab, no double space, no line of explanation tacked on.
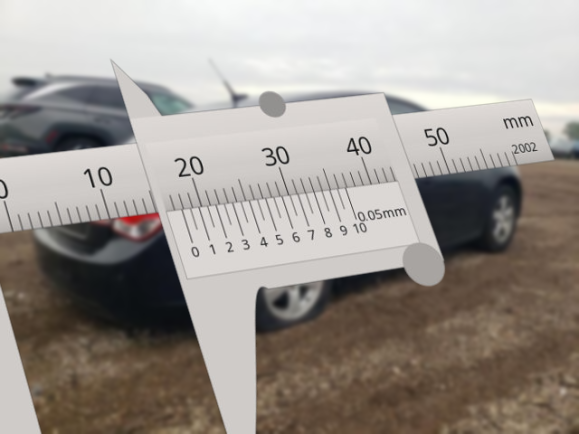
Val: 17.8 mm
